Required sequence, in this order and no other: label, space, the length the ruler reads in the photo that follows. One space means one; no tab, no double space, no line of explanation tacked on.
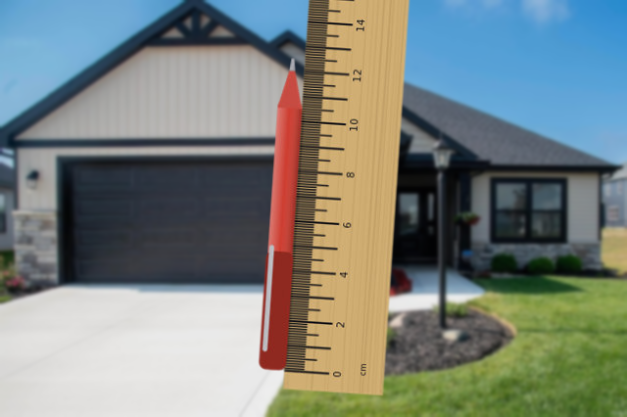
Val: 12.5 cm
